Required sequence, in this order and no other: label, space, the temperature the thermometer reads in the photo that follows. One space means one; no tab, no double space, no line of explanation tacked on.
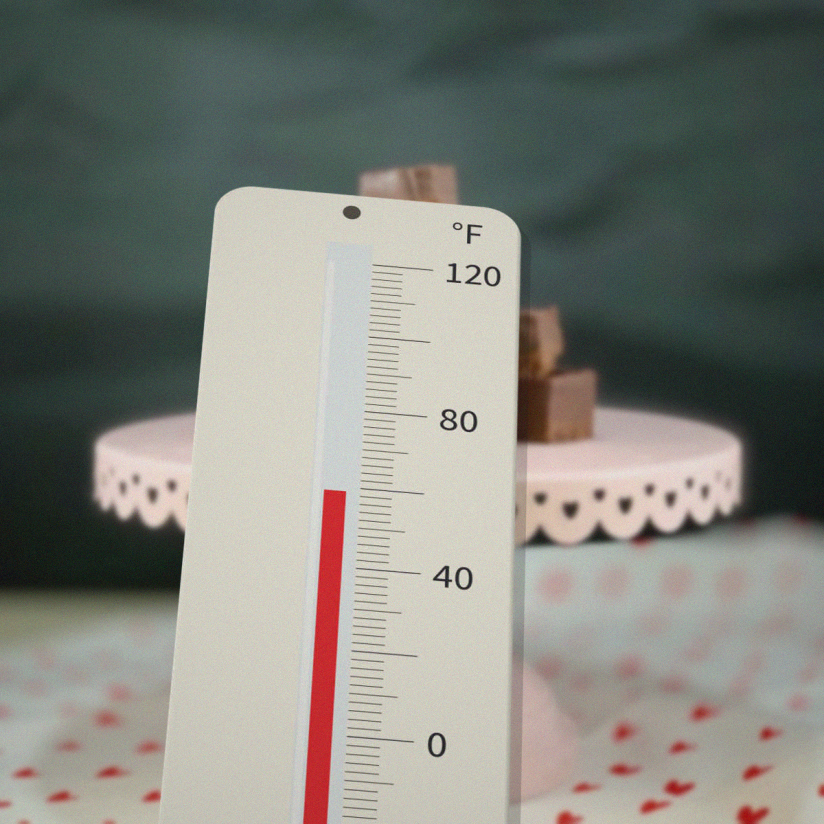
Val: 59 °F
